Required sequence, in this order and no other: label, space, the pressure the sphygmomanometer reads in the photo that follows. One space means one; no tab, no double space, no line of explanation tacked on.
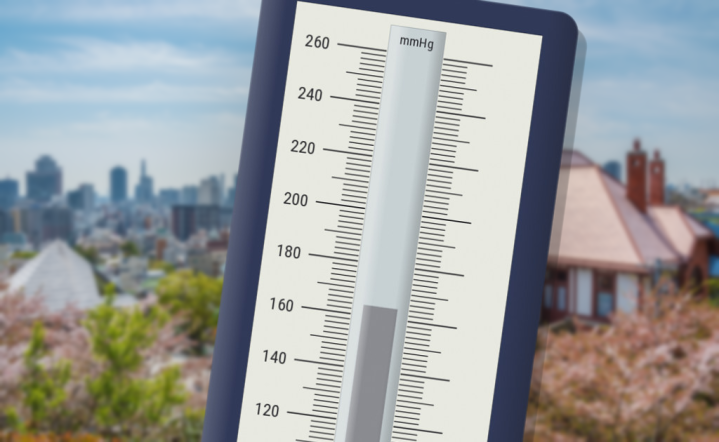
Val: 164 mmHg
